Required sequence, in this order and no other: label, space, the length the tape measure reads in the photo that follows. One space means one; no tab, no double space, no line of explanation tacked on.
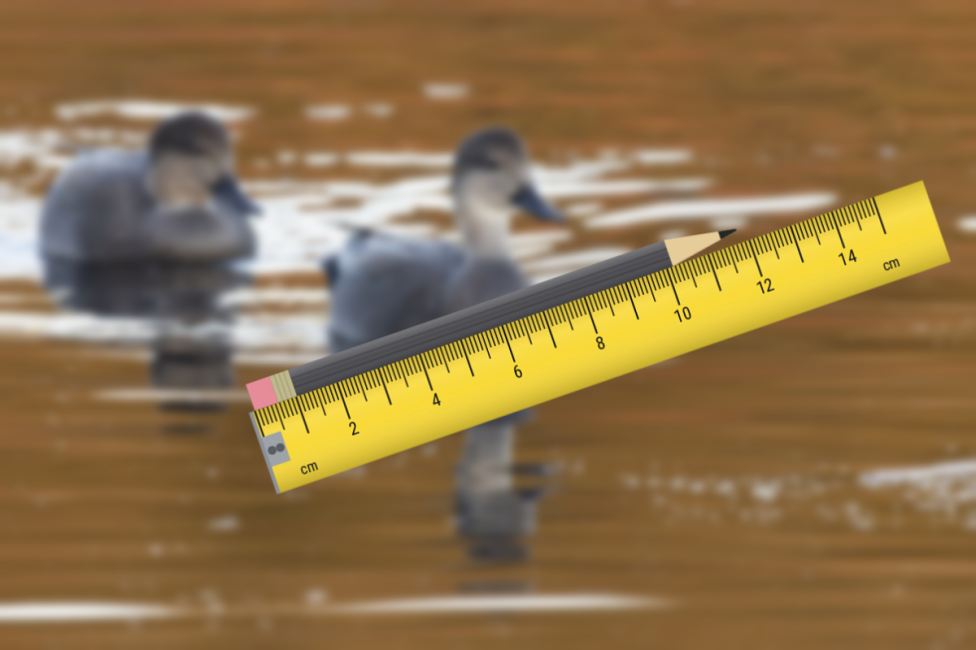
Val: 11.8 cm
